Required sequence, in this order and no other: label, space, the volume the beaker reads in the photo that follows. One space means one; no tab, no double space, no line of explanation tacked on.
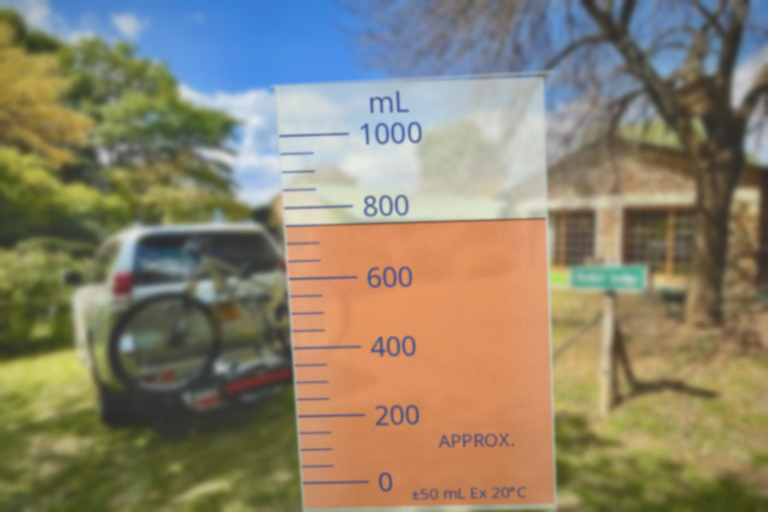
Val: 750 mL
